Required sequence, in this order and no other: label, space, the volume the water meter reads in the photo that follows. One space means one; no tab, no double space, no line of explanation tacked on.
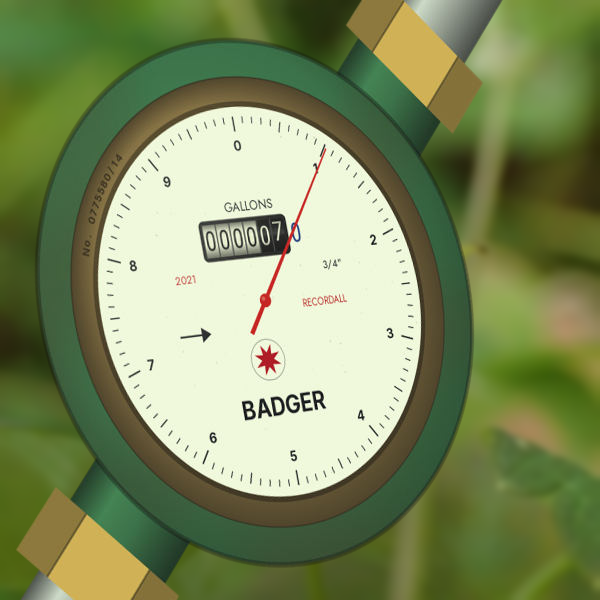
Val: 71.0 gal
